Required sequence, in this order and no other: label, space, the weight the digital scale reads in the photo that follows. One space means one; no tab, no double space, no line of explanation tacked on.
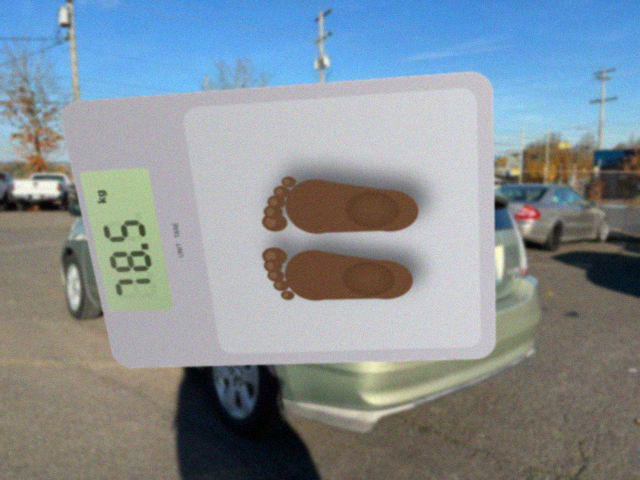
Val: 78.5 kg
